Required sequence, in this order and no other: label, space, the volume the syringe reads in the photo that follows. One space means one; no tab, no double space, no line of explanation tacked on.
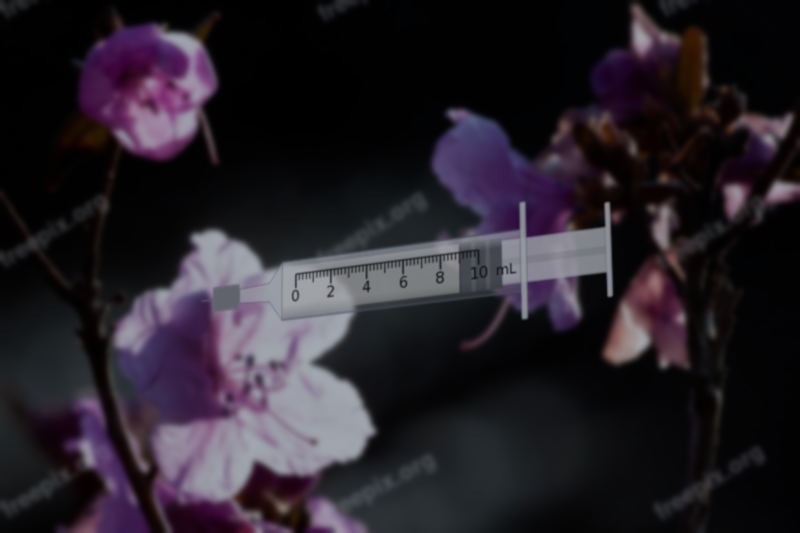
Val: 9 mL
